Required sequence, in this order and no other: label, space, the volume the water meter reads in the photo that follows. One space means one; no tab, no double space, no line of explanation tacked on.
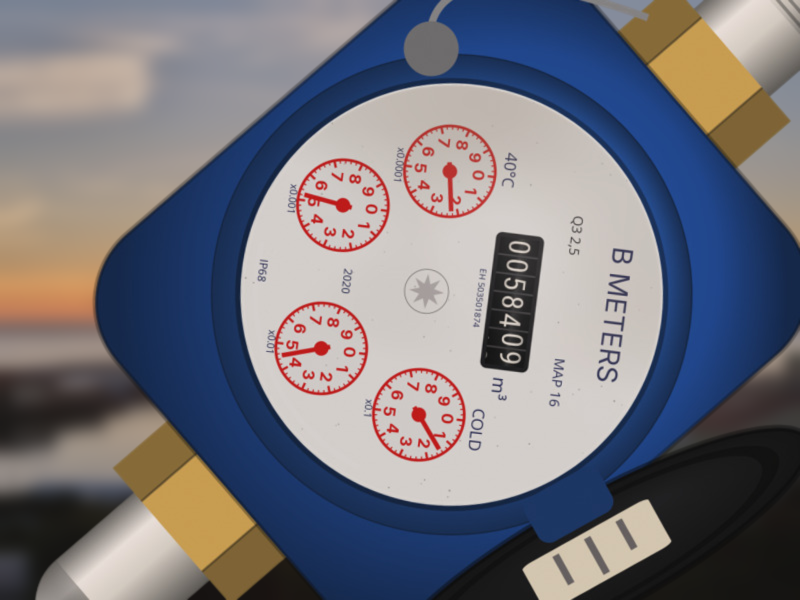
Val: 58409.1452 m³
